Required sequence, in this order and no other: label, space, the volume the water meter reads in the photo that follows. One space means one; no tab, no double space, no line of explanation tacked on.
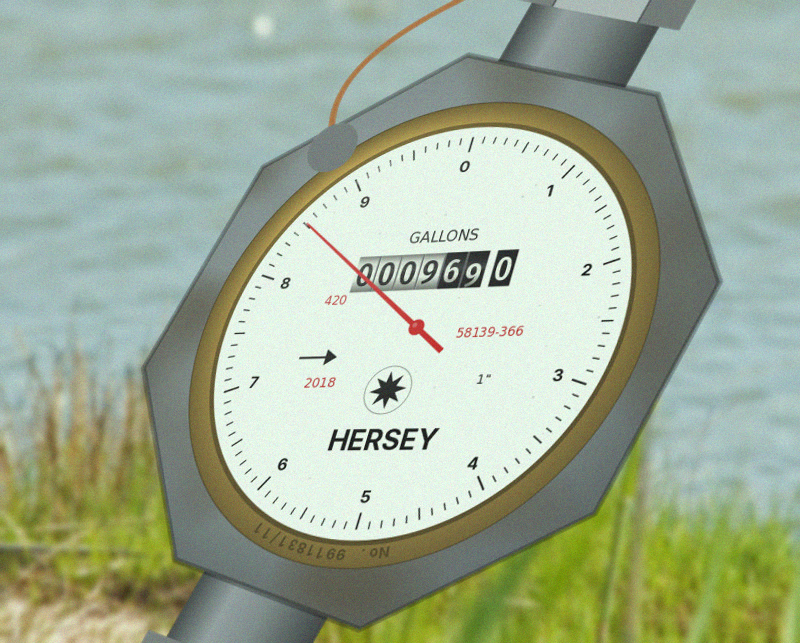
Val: 9688.5 gal
